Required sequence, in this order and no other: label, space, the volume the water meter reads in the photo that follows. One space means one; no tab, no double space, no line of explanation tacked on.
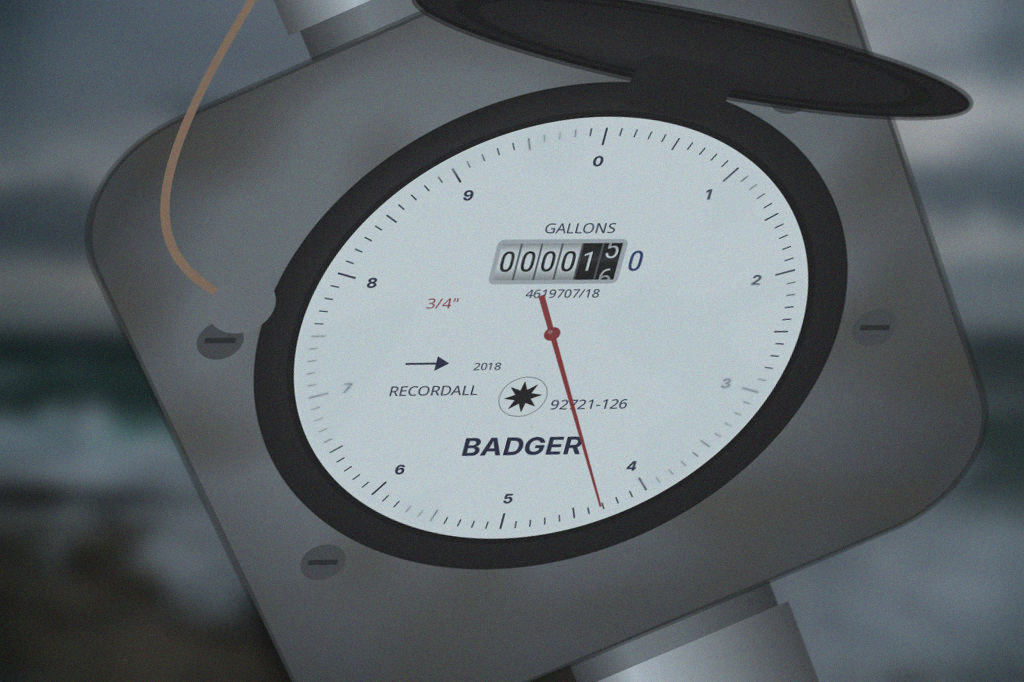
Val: 154.3 gal
